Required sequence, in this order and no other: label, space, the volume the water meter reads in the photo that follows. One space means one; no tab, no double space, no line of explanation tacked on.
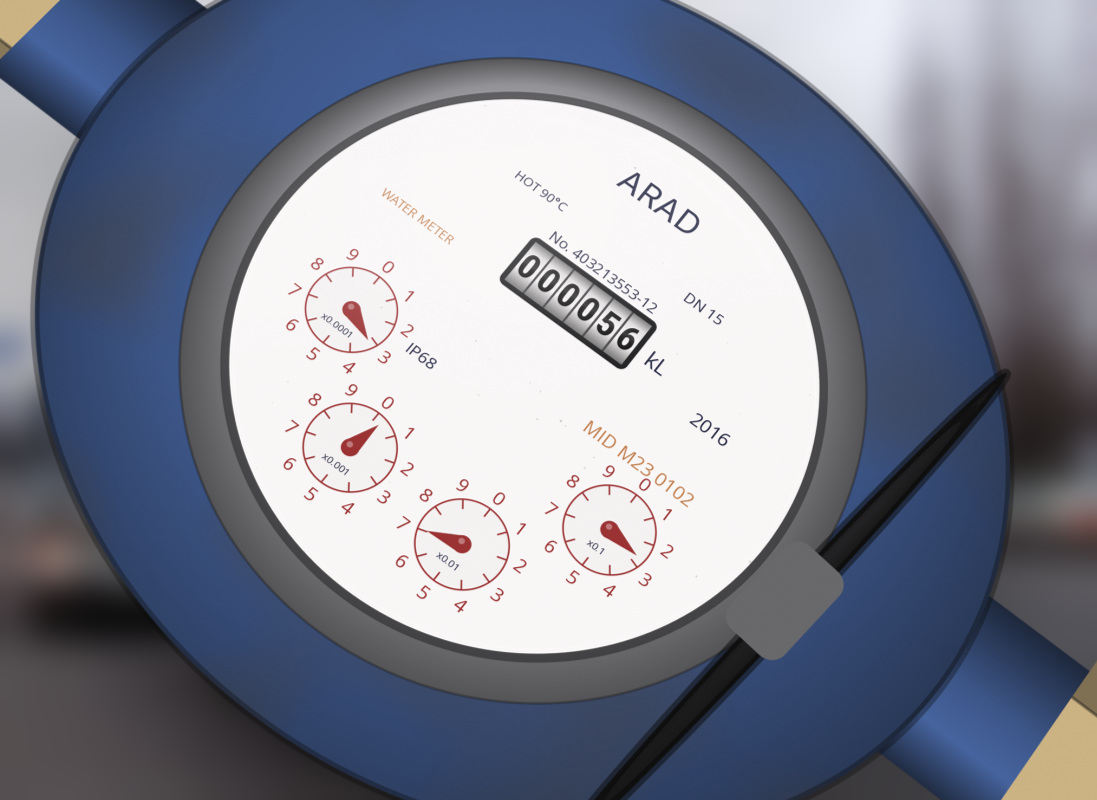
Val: 56.2703 kL
